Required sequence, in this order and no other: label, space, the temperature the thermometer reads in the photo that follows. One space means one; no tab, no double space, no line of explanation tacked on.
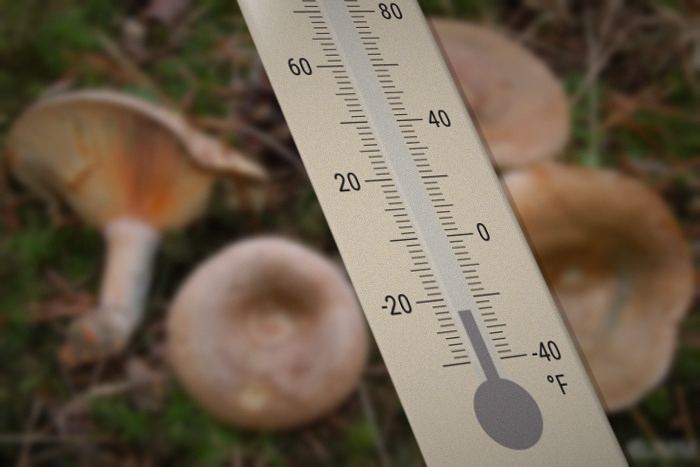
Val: -24 °F
